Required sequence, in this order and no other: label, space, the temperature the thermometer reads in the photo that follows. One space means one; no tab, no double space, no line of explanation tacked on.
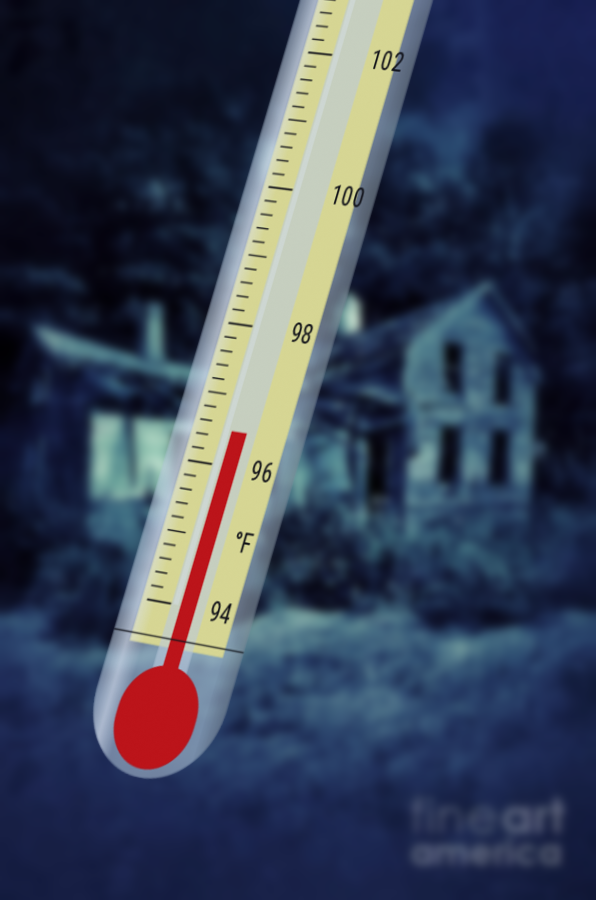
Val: 96.5 °F
